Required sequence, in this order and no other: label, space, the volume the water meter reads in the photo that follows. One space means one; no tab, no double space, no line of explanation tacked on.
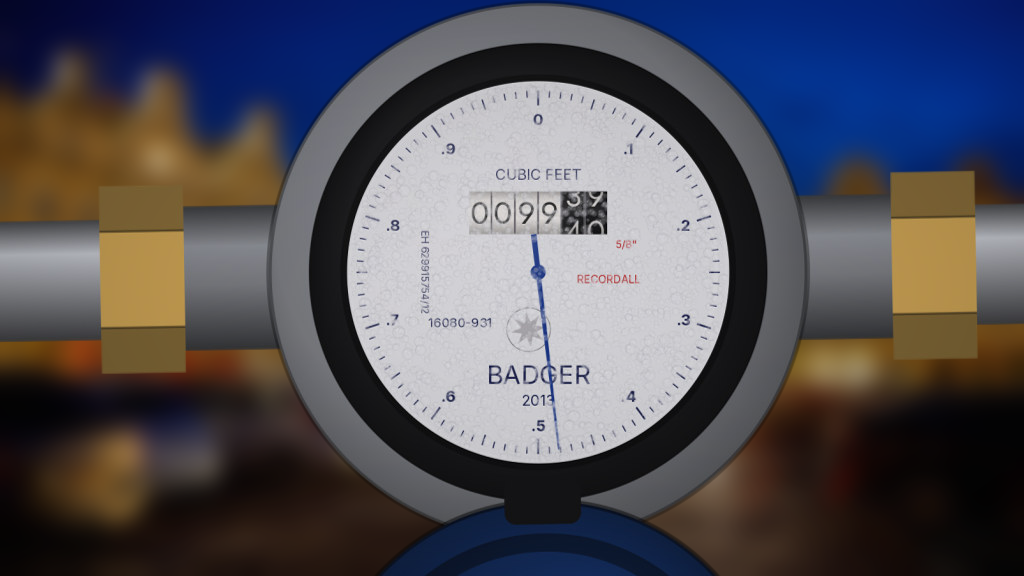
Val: 9939.48 ft³
